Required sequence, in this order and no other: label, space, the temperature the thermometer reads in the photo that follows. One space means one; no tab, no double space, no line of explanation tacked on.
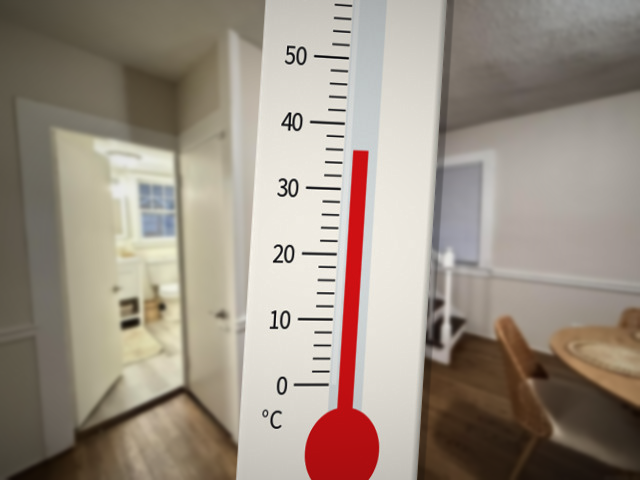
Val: 36 °C
